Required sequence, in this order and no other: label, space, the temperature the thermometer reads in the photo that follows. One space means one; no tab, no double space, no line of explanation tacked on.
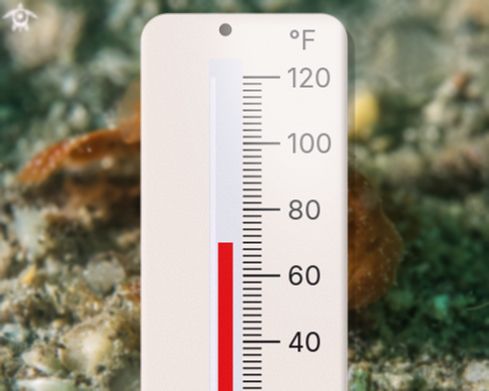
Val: 70 °F
